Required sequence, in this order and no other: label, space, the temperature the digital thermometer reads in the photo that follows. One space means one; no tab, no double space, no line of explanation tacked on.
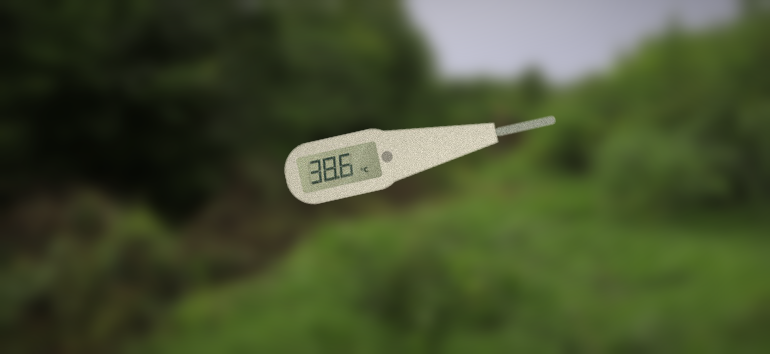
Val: 38.6 °C
